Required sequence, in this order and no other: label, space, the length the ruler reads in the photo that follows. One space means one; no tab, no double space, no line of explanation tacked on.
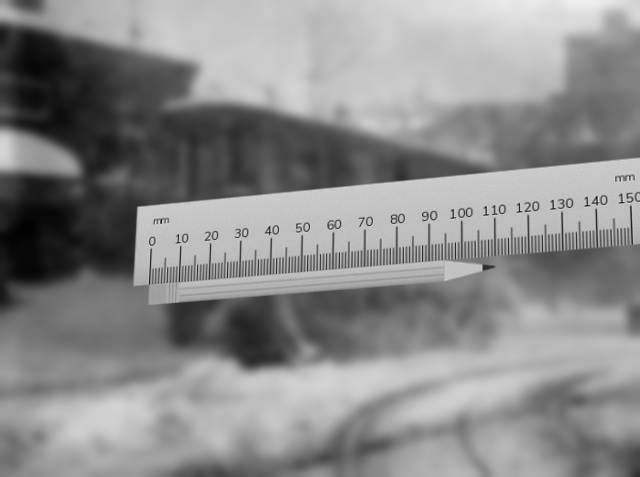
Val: 110 mm
